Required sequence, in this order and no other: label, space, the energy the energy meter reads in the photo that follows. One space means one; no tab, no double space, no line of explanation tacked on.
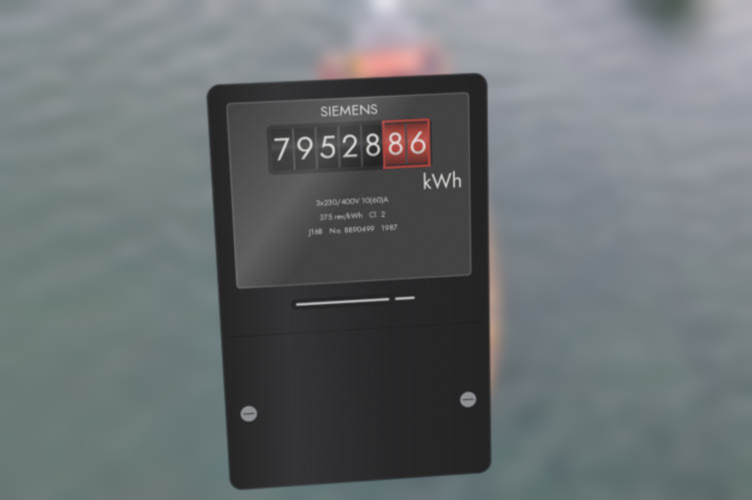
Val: 79528.86 kWh
